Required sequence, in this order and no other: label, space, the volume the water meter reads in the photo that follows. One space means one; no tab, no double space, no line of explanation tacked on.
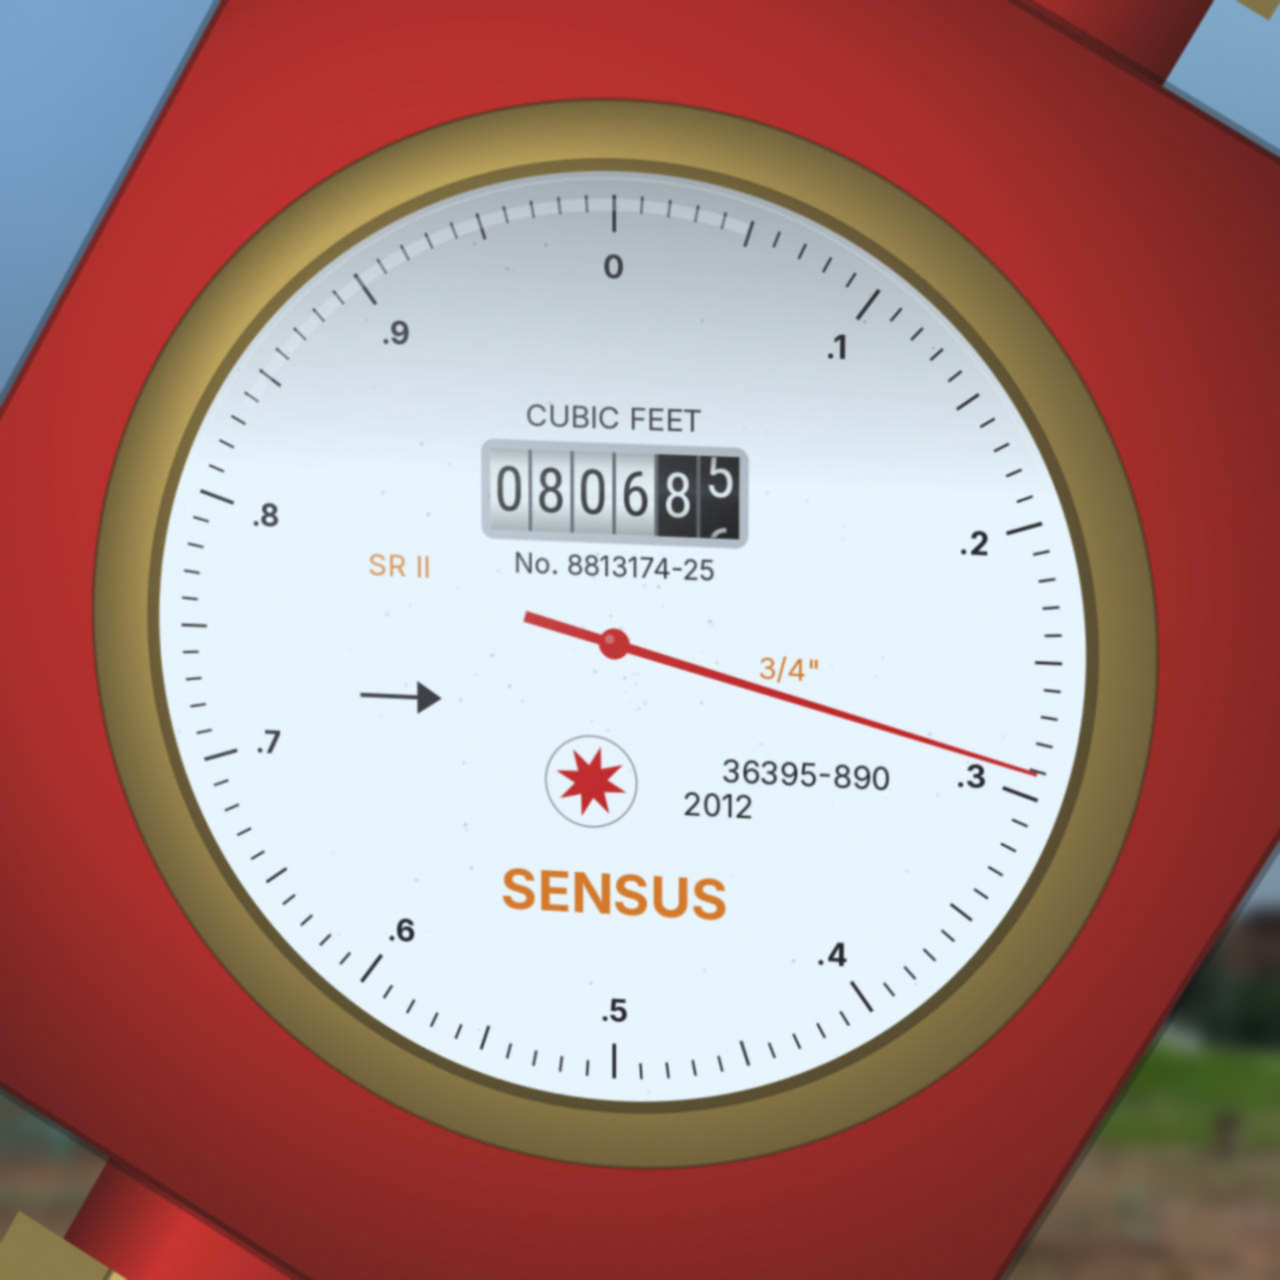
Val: 80685.29 ft³
